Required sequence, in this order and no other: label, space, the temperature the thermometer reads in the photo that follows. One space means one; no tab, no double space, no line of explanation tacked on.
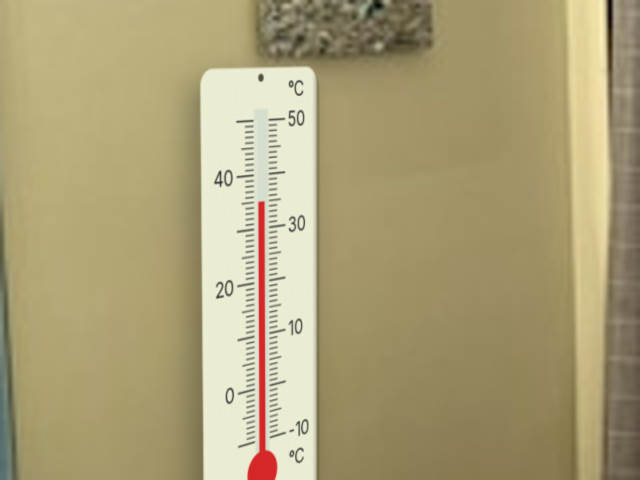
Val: 35 °C
